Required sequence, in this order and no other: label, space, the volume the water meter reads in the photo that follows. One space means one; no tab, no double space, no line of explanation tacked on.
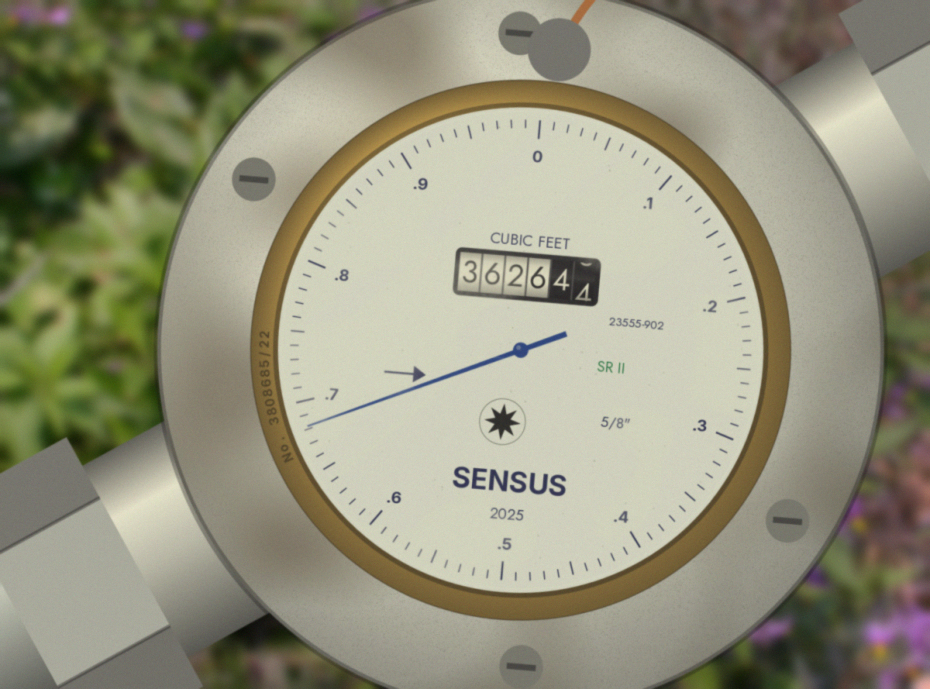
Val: 362643.68 ft³
